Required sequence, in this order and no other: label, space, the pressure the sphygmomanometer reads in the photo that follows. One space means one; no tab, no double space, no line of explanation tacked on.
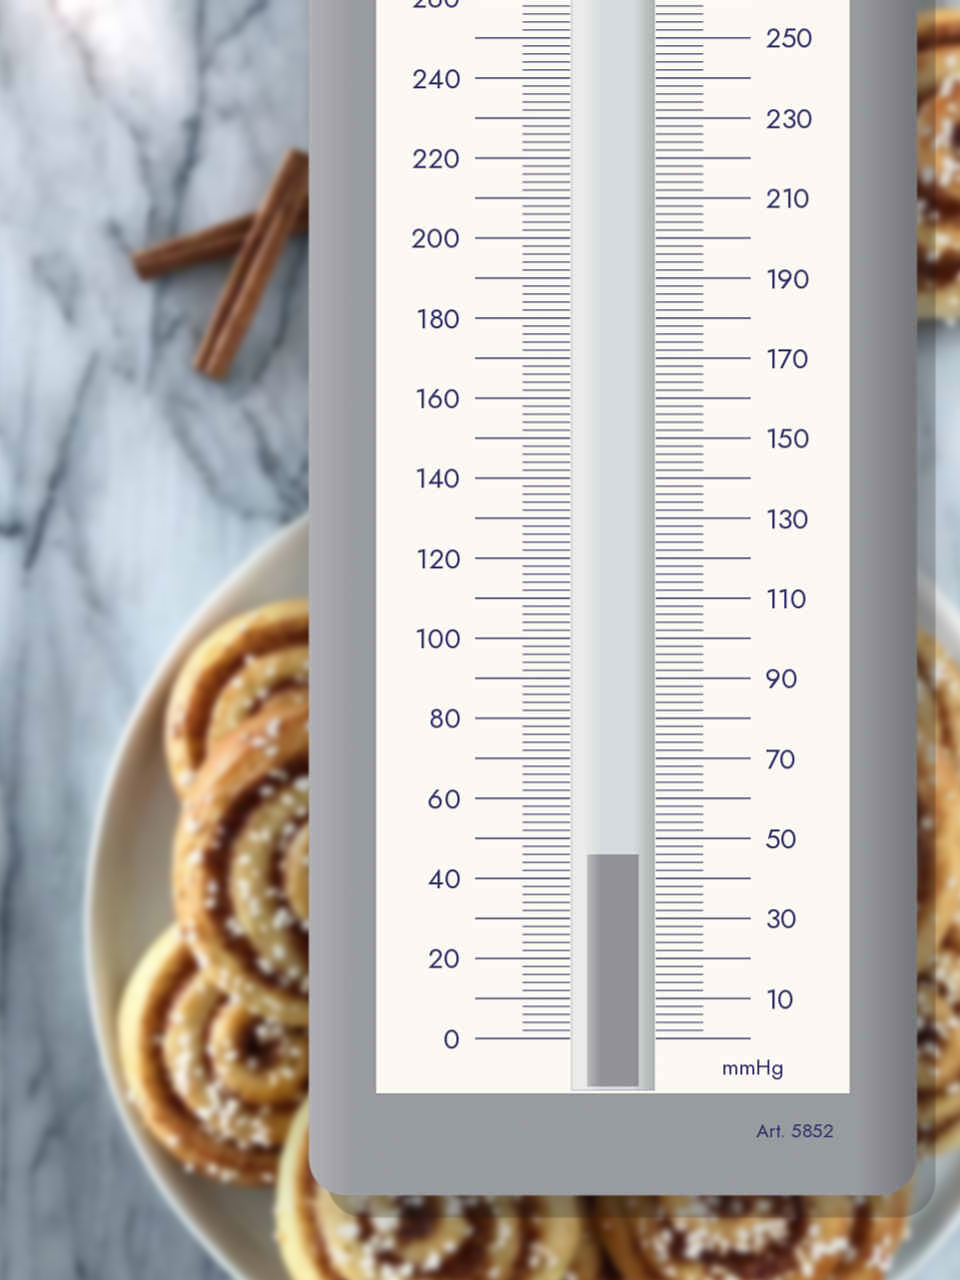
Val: 46 mmHg
